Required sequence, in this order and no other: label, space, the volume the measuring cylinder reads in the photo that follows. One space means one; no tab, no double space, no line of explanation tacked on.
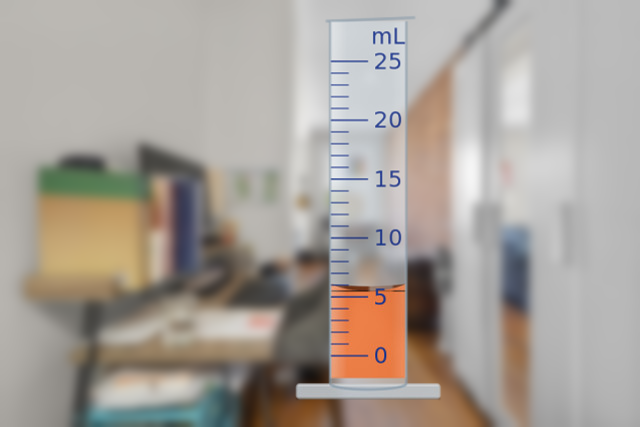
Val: 5.5 mL
